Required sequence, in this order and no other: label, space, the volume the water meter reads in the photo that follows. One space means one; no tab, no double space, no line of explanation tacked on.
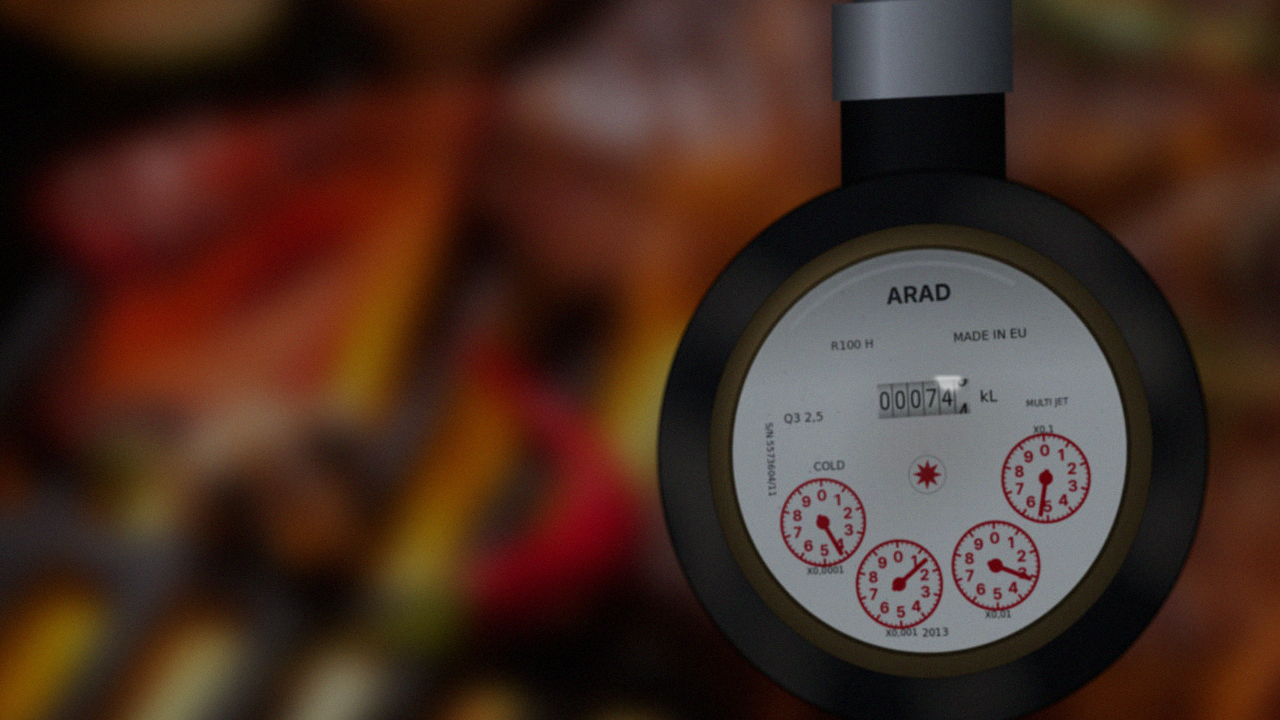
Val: 743.5314 kL
